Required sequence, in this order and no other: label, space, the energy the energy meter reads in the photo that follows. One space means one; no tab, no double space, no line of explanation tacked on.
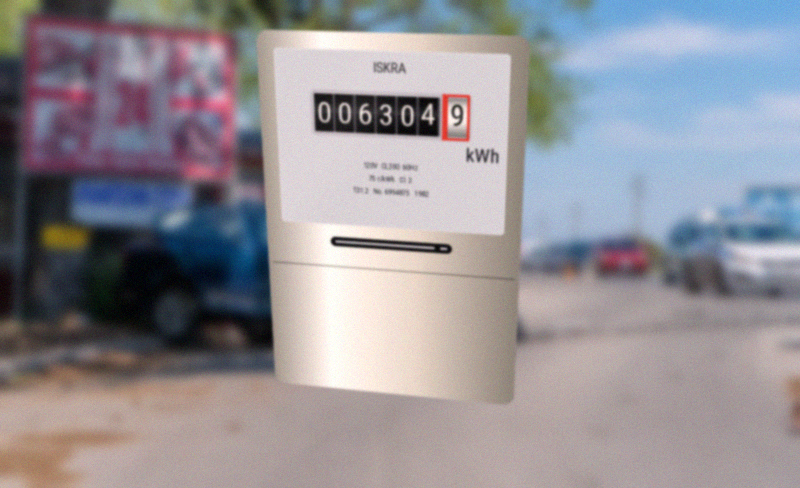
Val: 6304.9 kWh
